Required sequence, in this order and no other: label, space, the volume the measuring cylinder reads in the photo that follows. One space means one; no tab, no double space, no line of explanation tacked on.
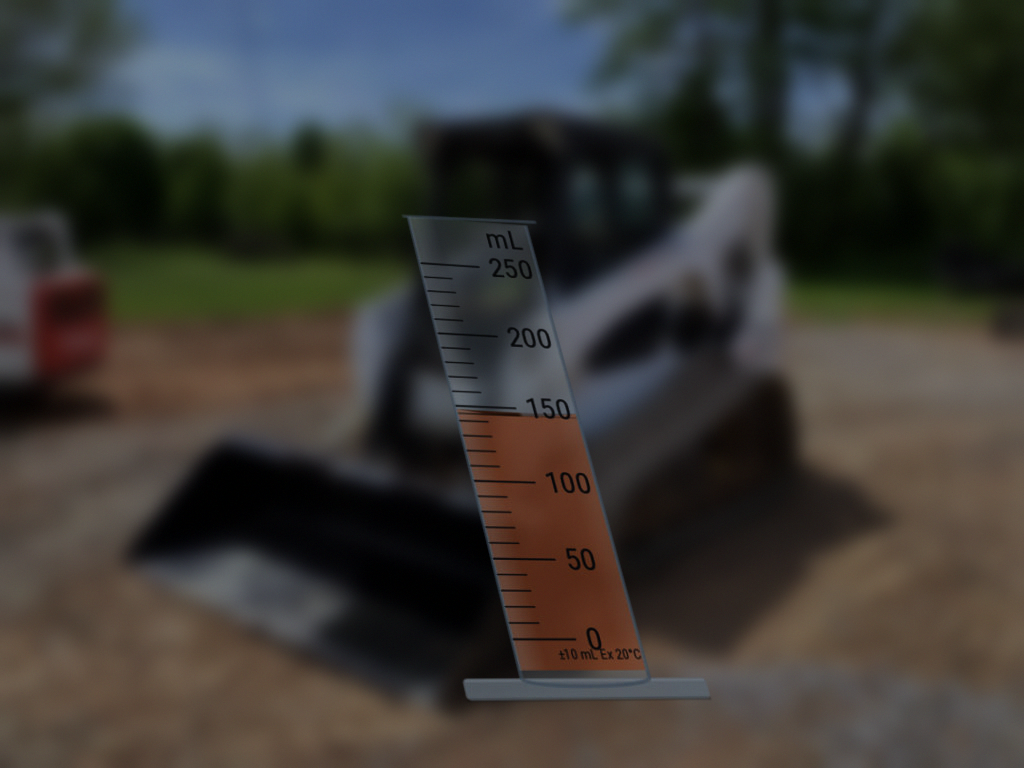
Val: 145 mL
